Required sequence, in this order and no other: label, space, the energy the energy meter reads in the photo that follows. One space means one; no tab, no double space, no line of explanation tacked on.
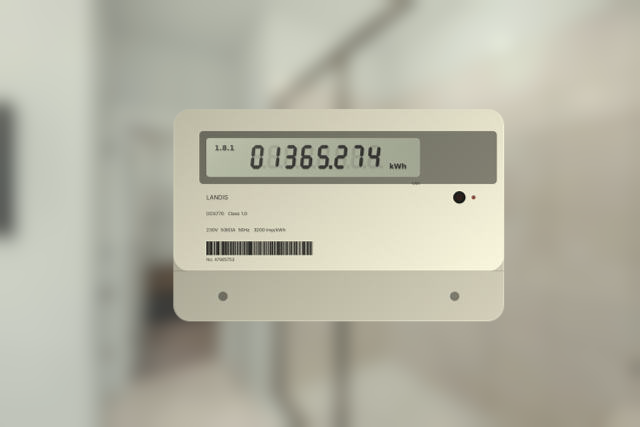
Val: 1365.274 kWh
